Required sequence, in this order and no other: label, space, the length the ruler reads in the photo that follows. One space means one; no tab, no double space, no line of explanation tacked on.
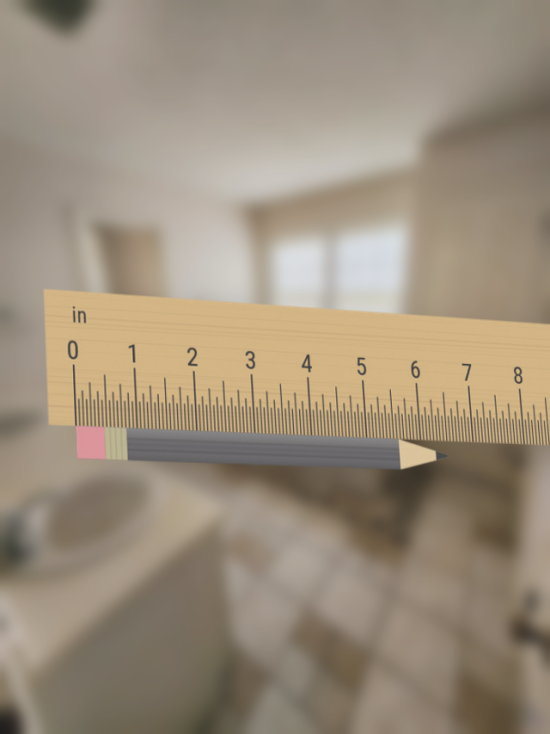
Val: 6.5 in
